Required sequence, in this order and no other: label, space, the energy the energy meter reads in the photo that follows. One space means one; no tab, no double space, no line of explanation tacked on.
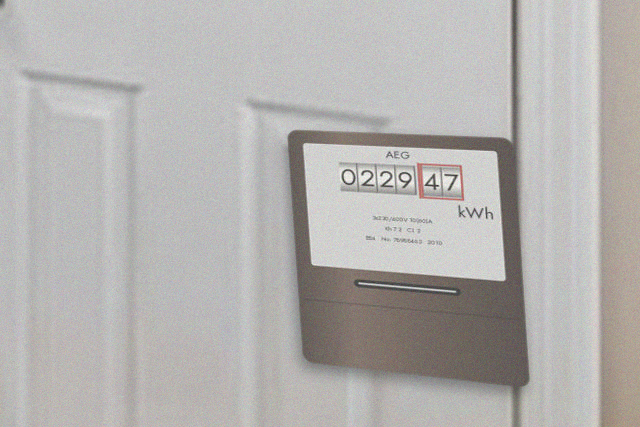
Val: 229.47 kWh
